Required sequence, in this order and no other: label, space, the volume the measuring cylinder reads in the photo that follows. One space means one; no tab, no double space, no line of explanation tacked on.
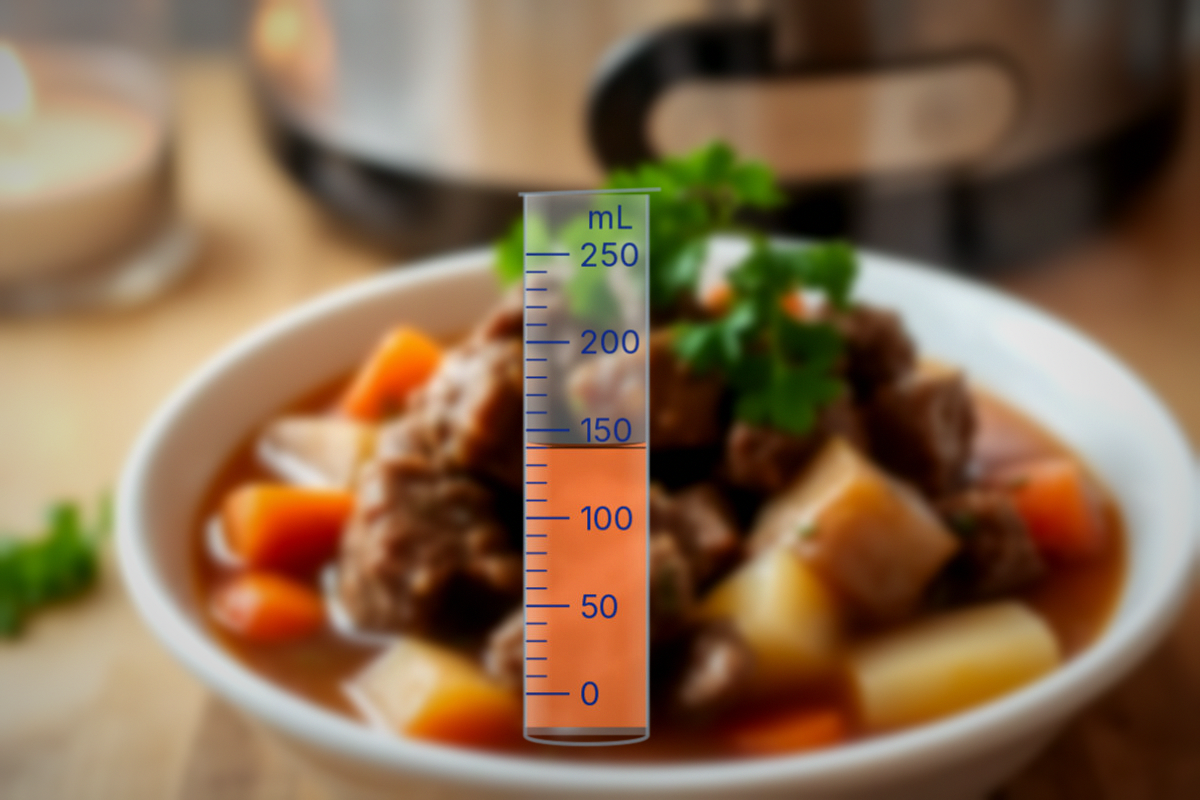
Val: 140 mL
